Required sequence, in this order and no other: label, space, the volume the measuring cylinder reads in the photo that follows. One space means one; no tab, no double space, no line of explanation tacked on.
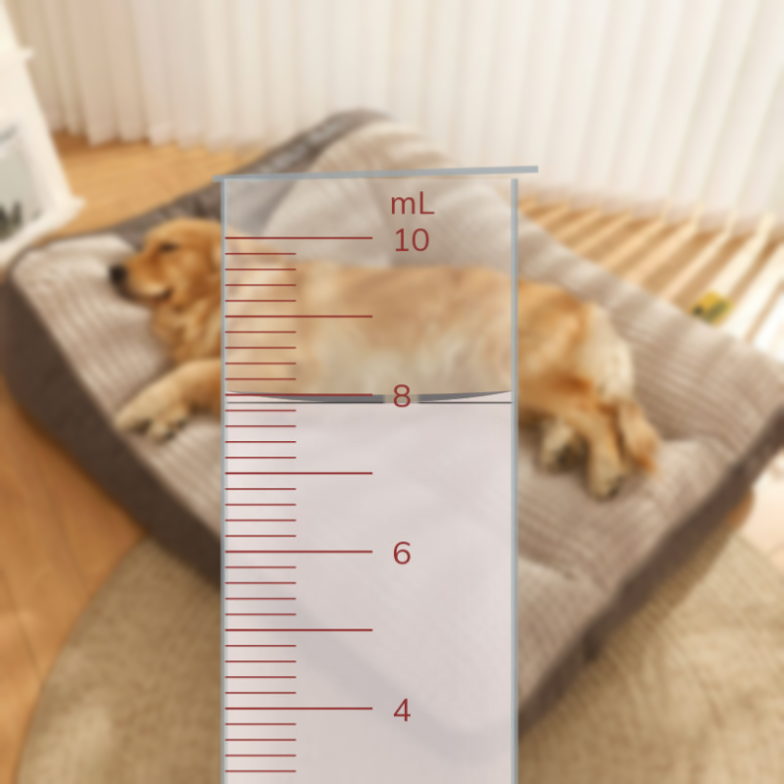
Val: 7.9 mL
